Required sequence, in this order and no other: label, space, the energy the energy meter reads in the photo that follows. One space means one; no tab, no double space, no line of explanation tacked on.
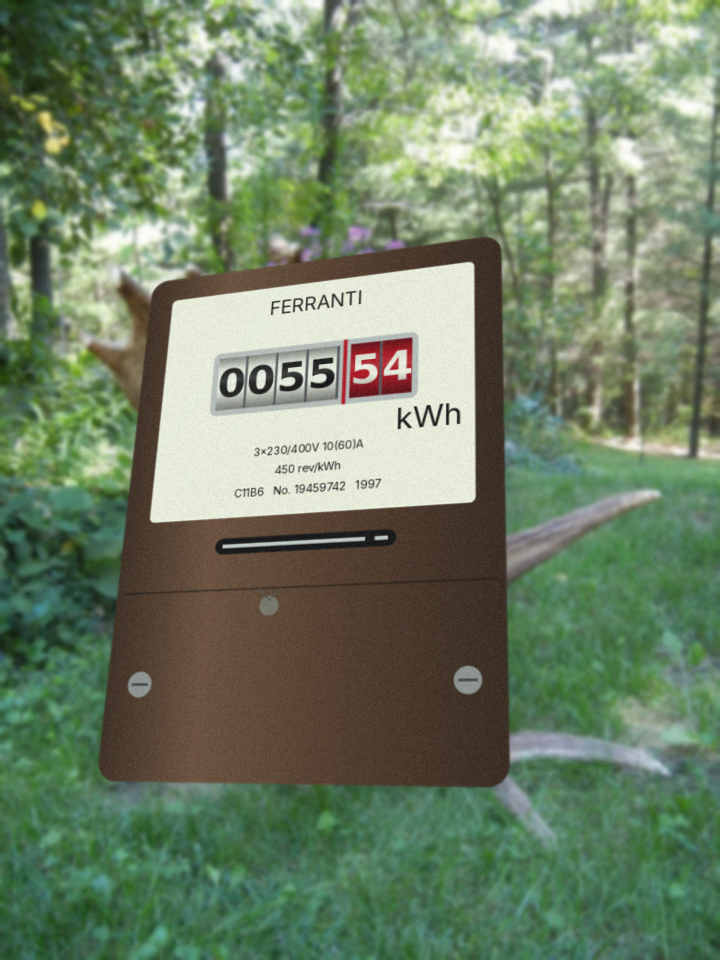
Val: 55.54 kWh
